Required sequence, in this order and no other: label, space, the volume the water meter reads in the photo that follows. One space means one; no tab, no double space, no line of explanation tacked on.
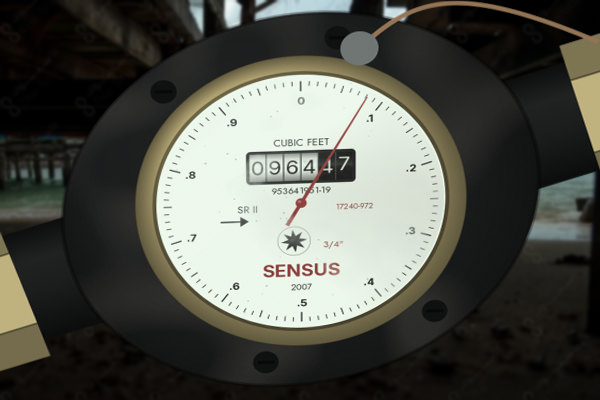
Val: 96447.08 ft³
